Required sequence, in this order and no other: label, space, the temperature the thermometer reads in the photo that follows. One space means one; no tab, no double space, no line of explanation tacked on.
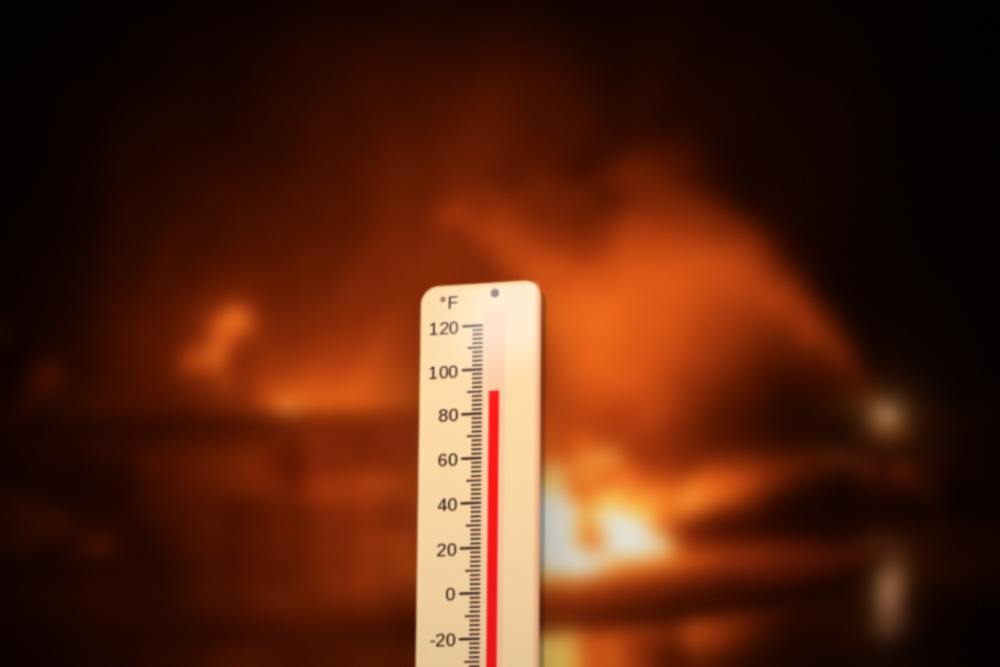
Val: 90 °F
